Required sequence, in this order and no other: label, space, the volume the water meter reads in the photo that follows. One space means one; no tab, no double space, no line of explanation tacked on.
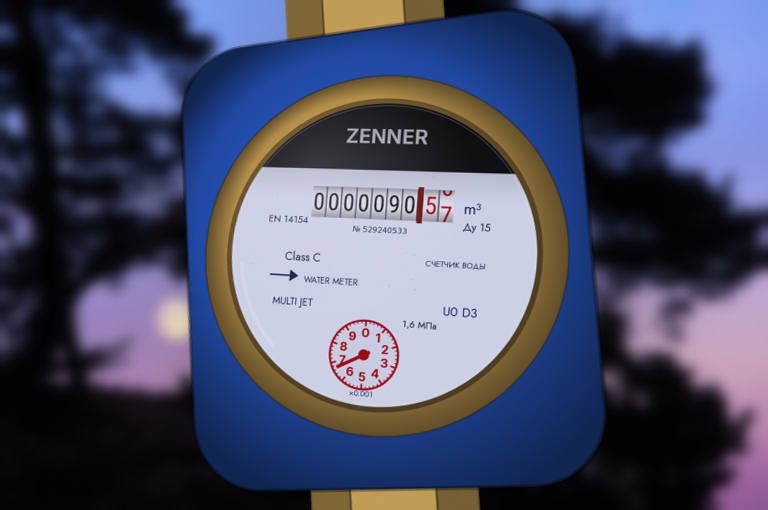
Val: 90.566 m³
